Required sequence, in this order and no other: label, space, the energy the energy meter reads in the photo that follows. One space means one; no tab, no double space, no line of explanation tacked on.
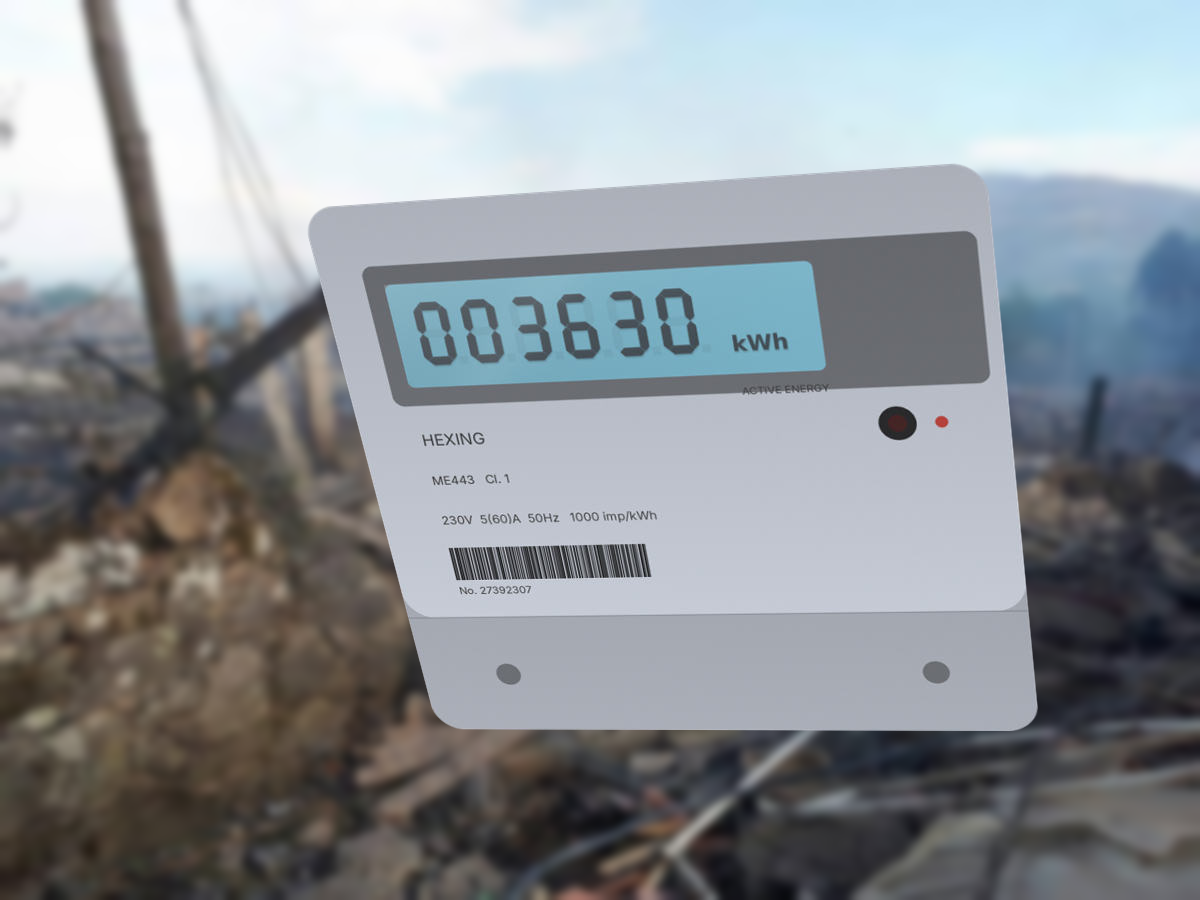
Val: 3630 kWh
